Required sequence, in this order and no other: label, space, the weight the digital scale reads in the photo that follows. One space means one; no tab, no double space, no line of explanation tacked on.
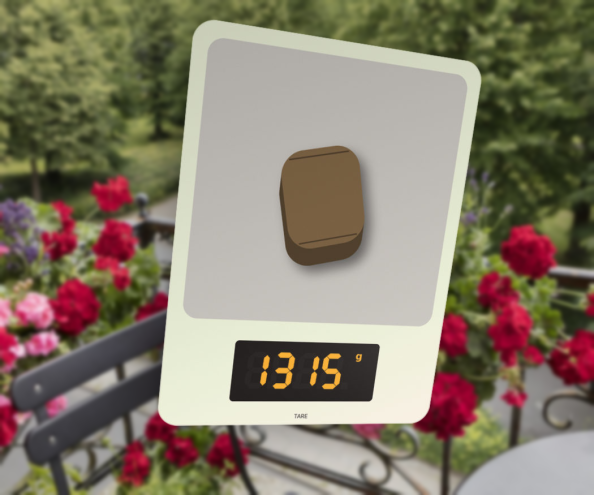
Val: 1315 g
